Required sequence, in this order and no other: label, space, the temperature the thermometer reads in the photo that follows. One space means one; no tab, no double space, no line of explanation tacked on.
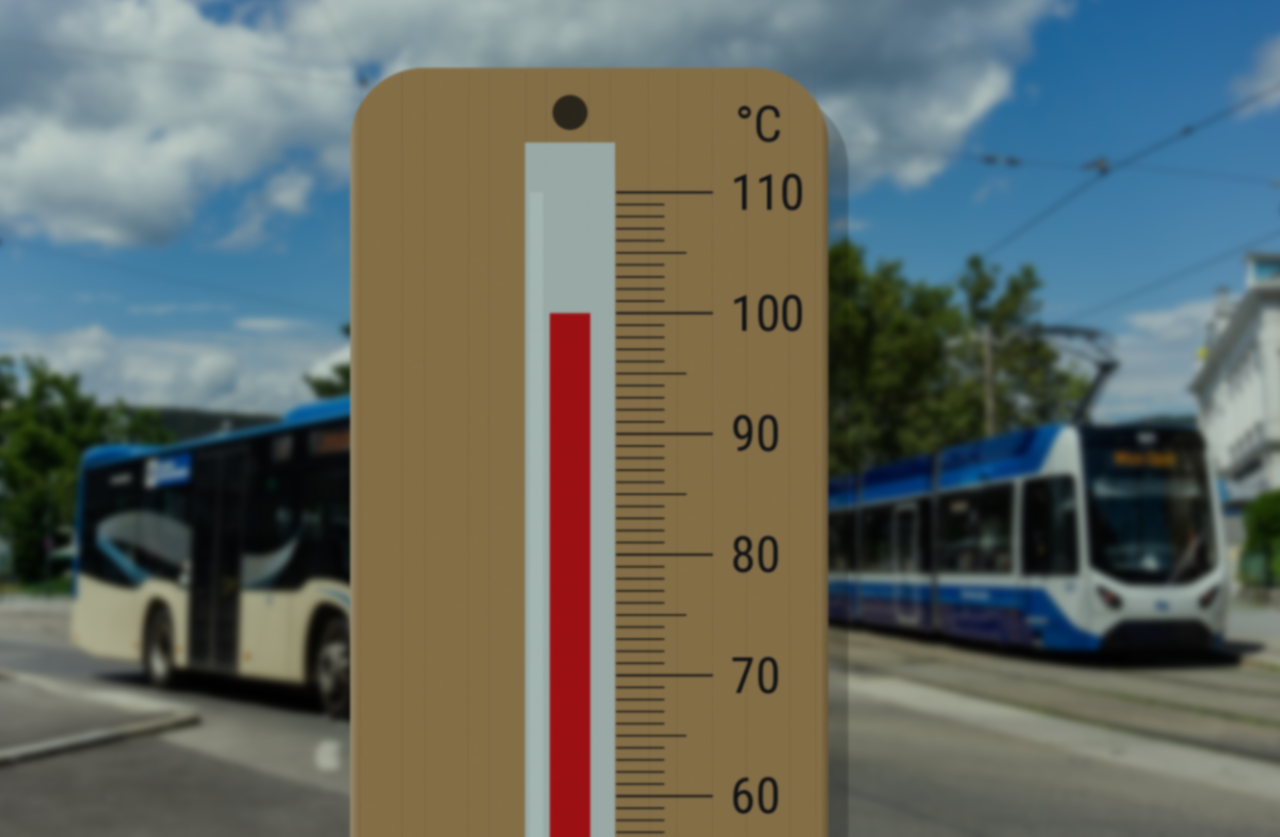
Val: 100 °C
